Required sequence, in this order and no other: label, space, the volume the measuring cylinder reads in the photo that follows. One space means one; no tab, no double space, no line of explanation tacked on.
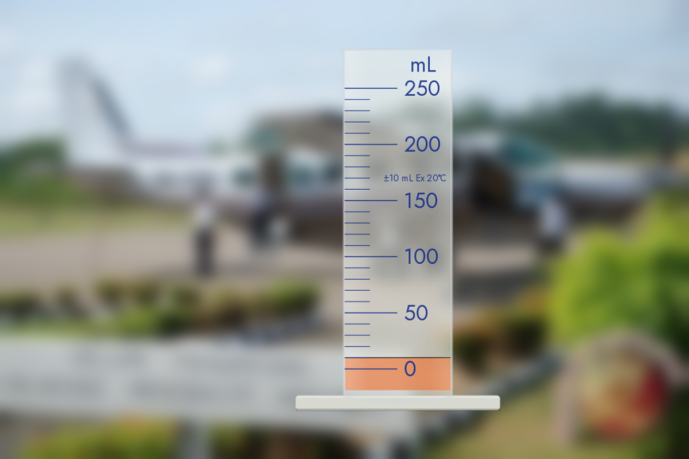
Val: 10 mL
